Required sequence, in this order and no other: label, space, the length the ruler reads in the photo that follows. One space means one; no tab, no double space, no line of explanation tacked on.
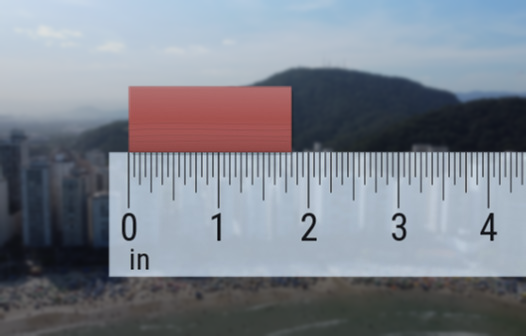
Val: 1.8125 in
